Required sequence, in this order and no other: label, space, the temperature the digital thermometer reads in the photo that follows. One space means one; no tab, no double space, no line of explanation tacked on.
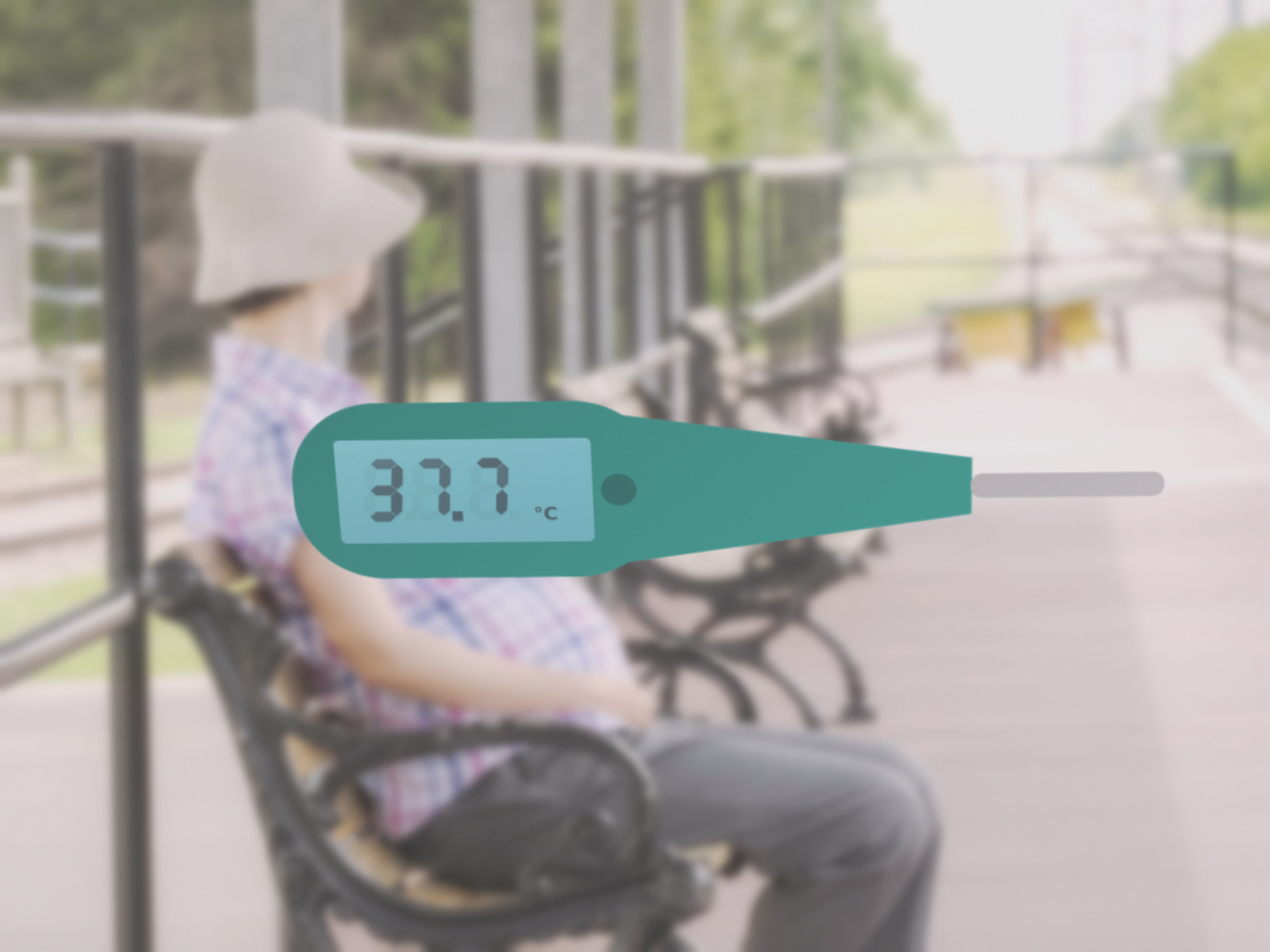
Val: 37.7 °C
